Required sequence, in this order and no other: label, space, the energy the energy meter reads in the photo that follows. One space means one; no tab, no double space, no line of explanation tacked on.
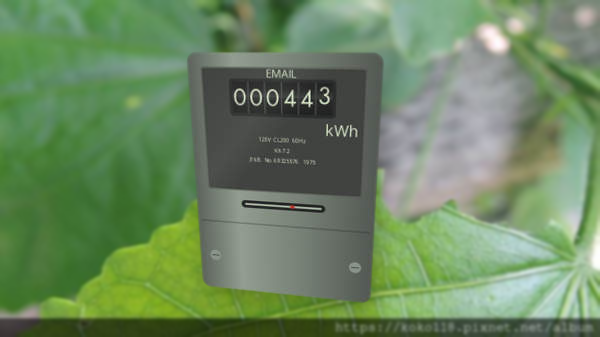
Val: 443 kWh
